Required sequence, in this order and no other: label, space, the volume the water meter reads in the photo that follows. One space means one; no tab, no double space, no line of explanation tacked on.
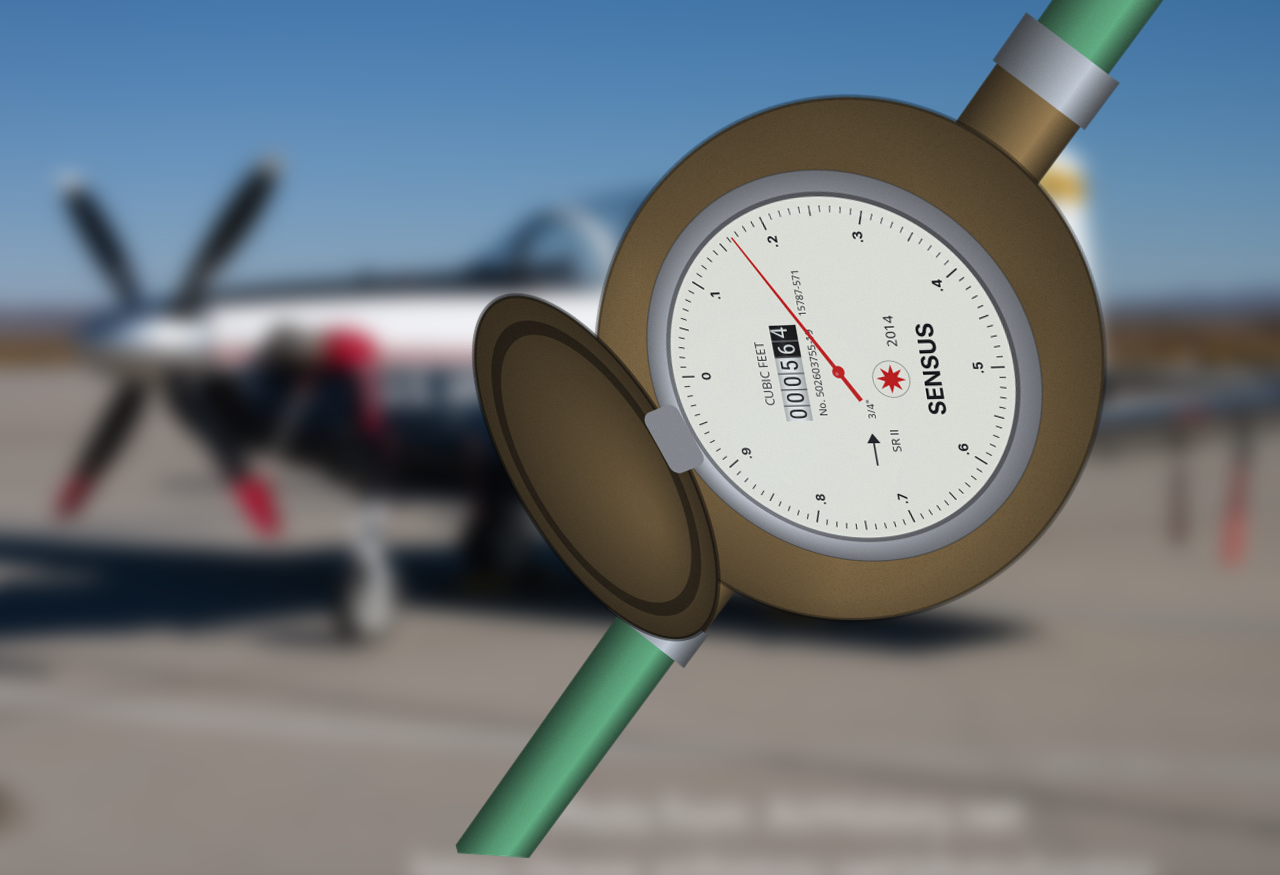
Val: 564.16 ft³
